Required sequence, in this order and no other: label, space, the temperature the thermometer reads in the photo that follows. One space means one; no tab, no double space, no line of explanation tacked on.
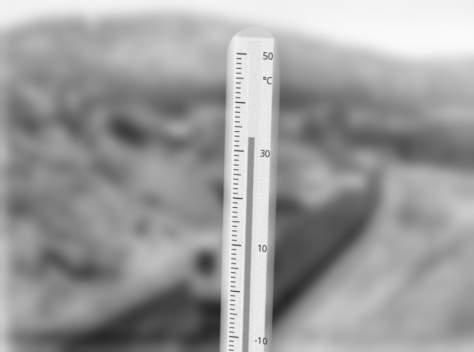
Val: 33 °C
